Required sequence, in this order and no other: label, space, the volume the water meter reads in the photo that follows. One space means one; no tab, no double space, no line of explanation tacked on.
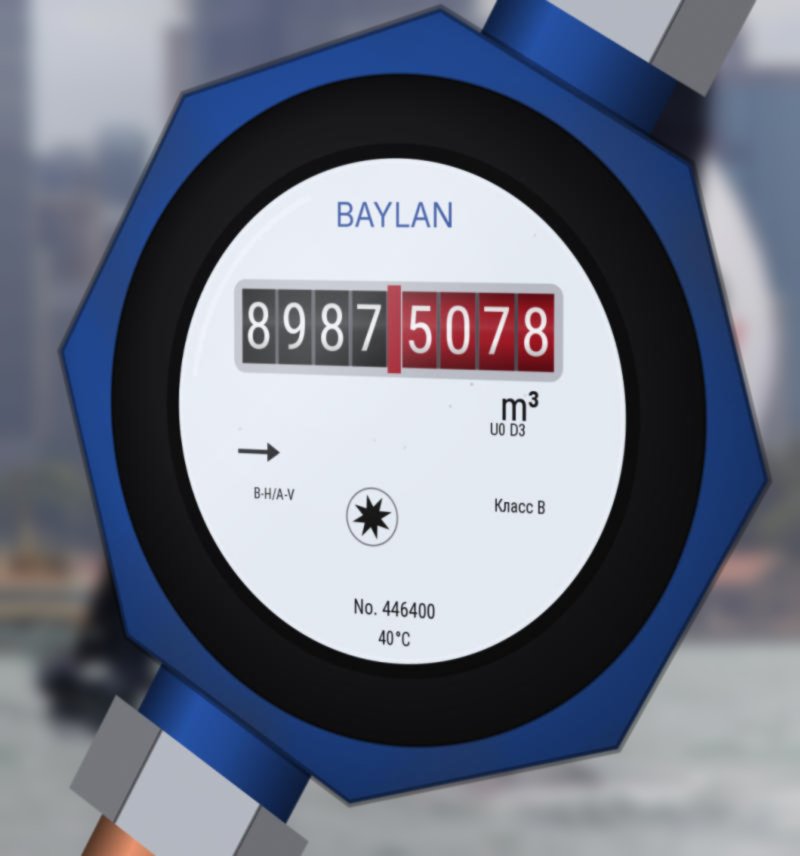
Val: 8987.5078 m³
